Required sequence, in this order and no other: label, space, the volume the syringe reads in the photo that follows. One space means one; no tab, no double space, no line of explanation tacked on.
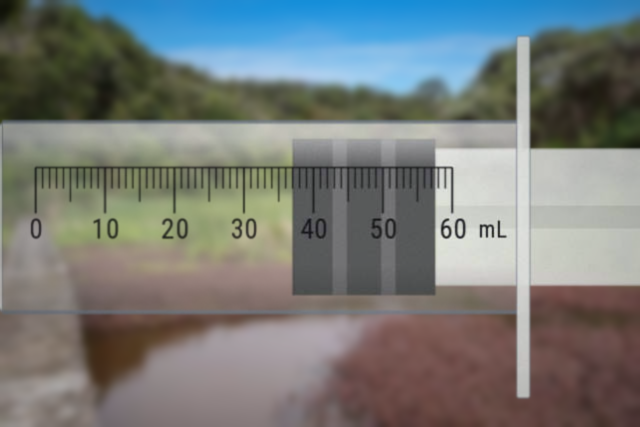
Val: 37 mL
